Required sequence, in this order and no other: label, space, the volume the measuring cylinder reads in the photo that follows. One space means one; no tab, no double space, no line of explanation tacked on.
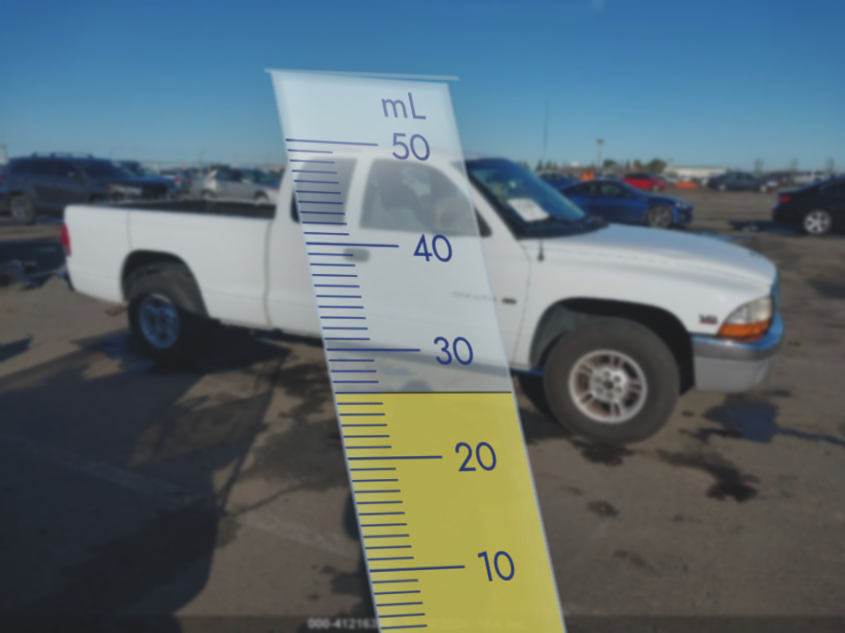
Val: 26 mL
